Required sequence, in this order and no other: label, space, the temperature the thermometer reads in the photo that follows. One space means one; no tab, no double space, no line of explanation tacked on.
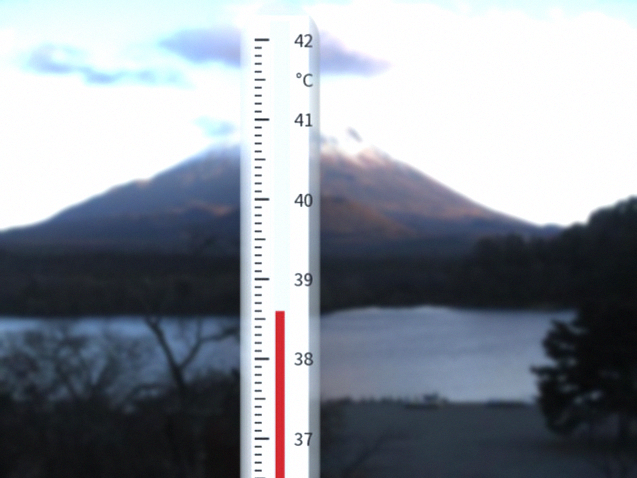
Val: 38.6 °C
